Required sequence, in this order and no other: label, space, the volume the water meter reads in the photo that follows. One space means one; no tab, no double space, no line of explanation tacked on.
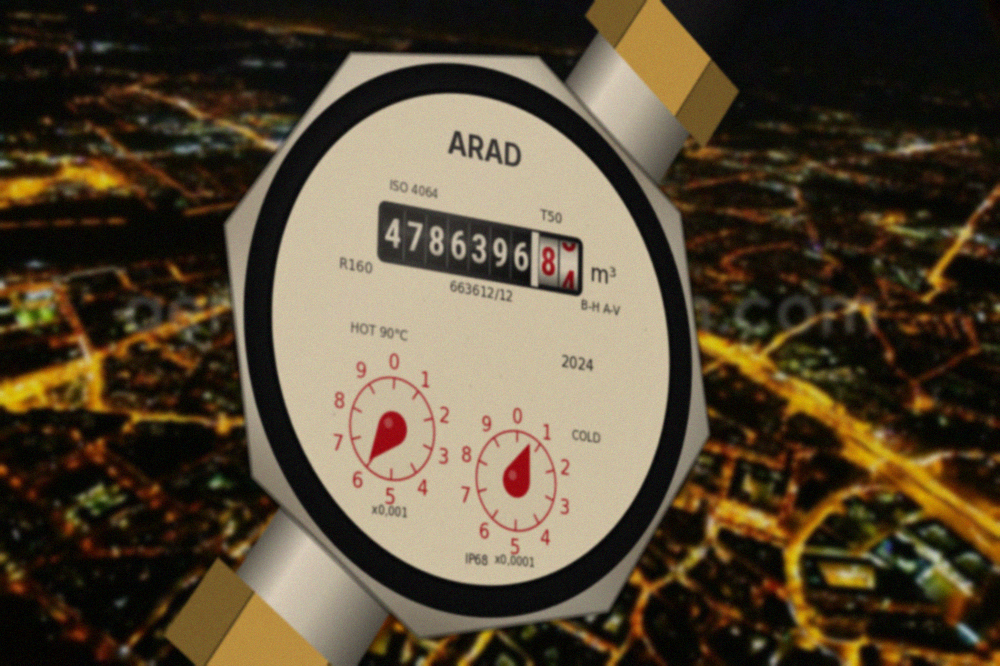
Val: 4786396.8360 m³
